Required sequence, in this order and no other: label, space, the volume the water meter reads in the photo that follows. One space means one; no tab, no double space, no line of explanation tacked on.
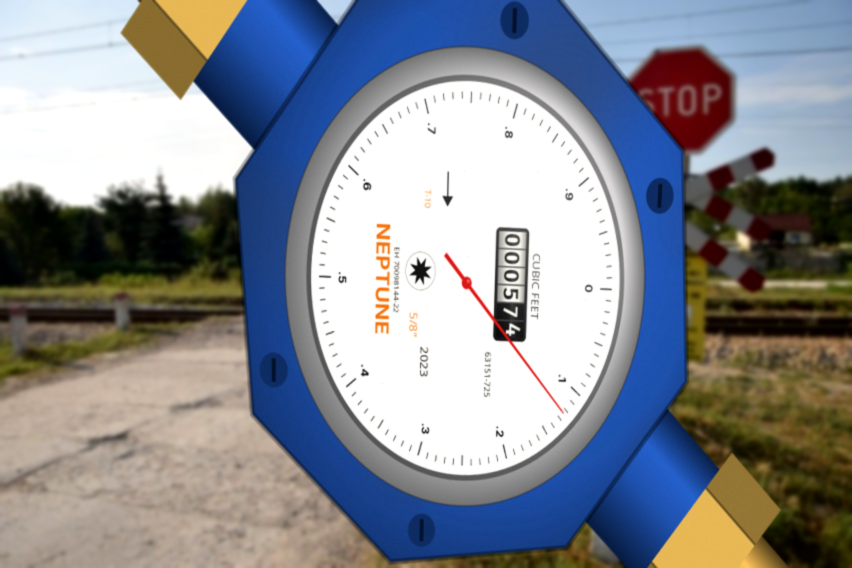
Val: 574.12 ft³
